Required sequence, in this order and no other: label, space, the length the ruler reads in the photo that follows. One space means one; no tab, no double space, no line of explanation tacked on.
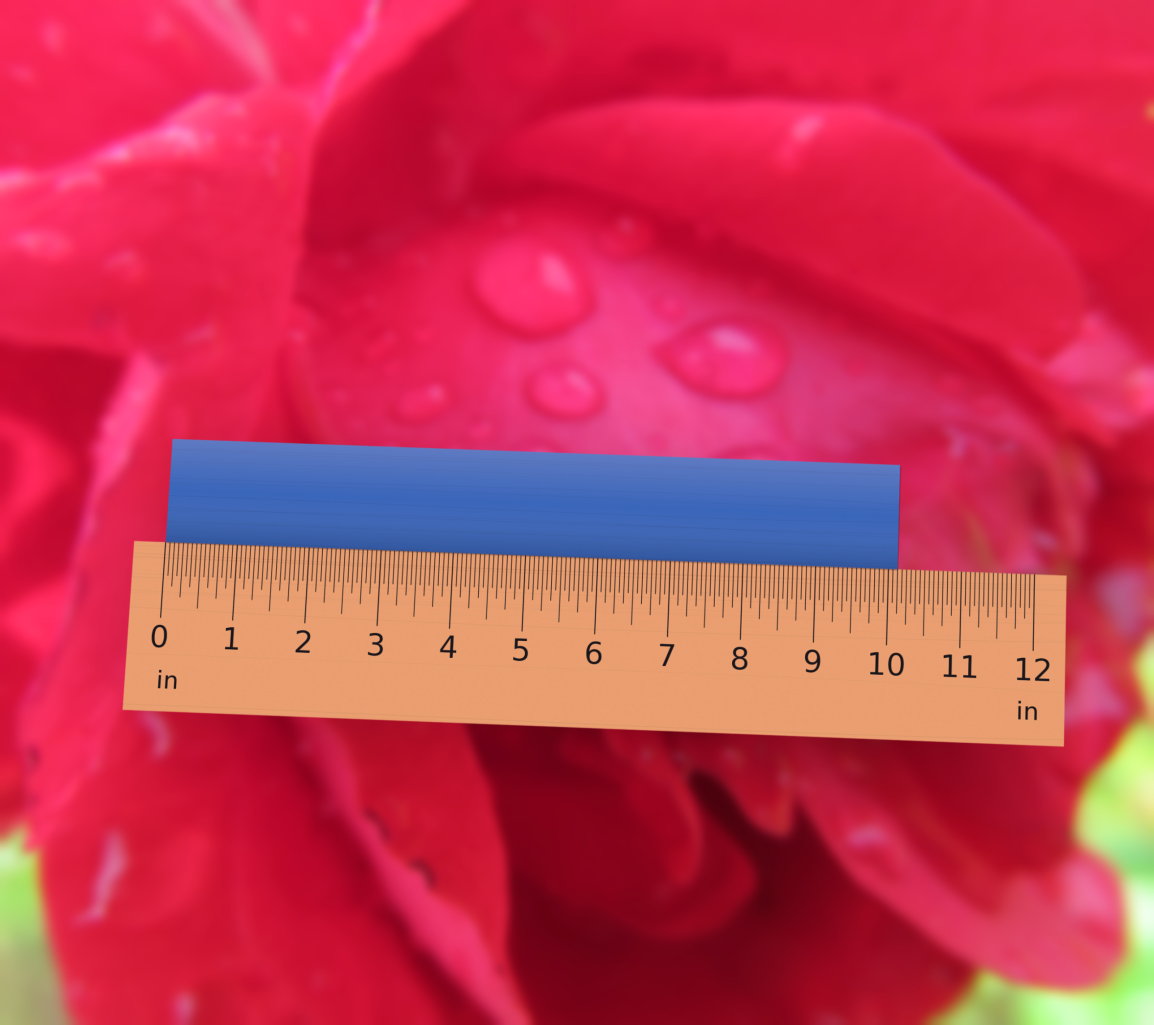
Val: 10.125 in
